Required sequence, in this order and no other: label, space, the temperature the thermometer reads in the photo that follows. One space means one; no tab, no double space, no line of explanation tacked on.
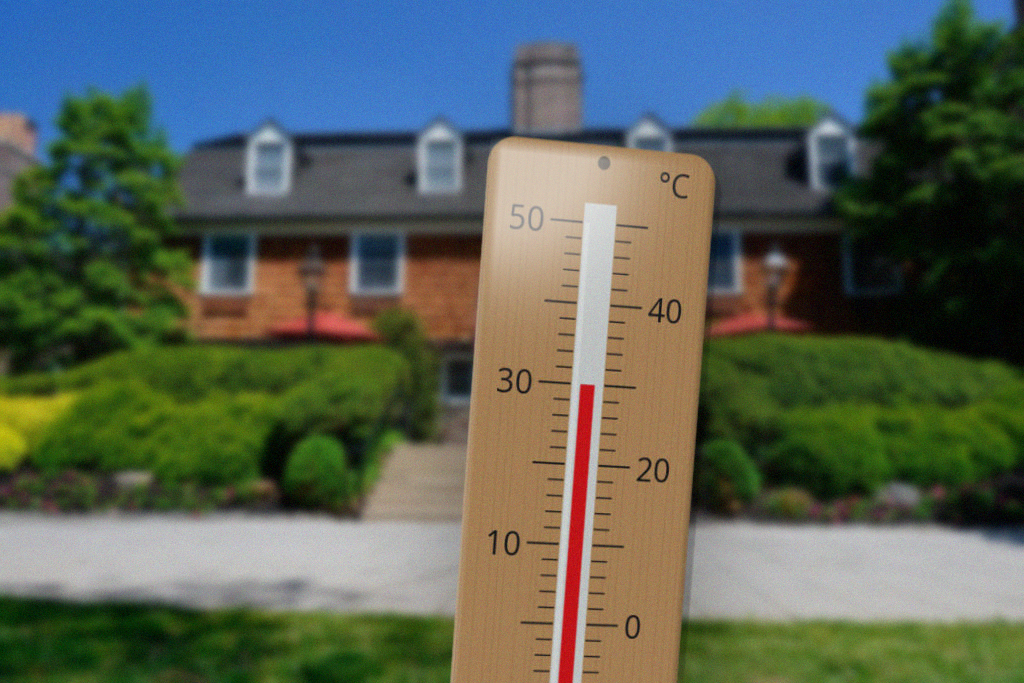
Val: 30 °C
